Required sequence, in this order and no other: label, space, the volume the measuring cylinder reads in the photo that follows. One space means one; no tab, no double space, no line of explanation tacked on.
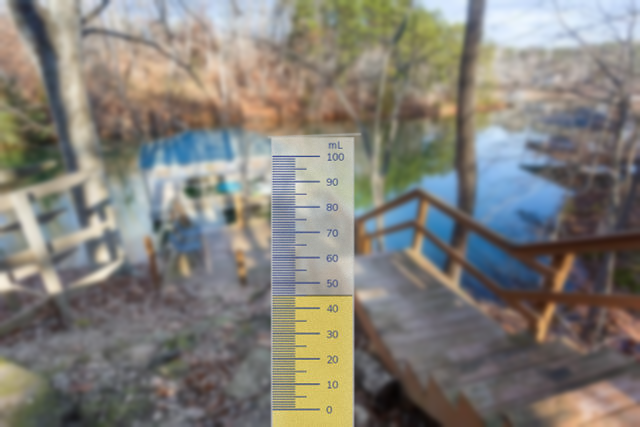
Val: 45 mL
